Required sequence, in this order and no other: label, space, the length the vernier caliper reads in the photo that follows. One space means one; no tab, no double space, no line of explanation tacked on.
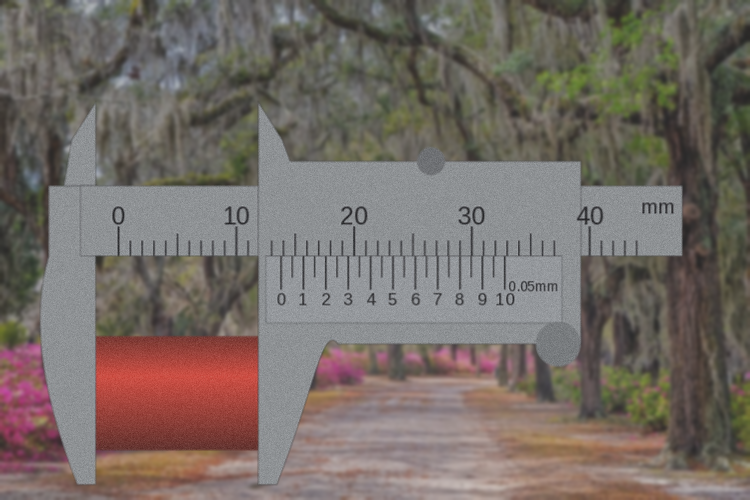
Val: 13.8 mm
